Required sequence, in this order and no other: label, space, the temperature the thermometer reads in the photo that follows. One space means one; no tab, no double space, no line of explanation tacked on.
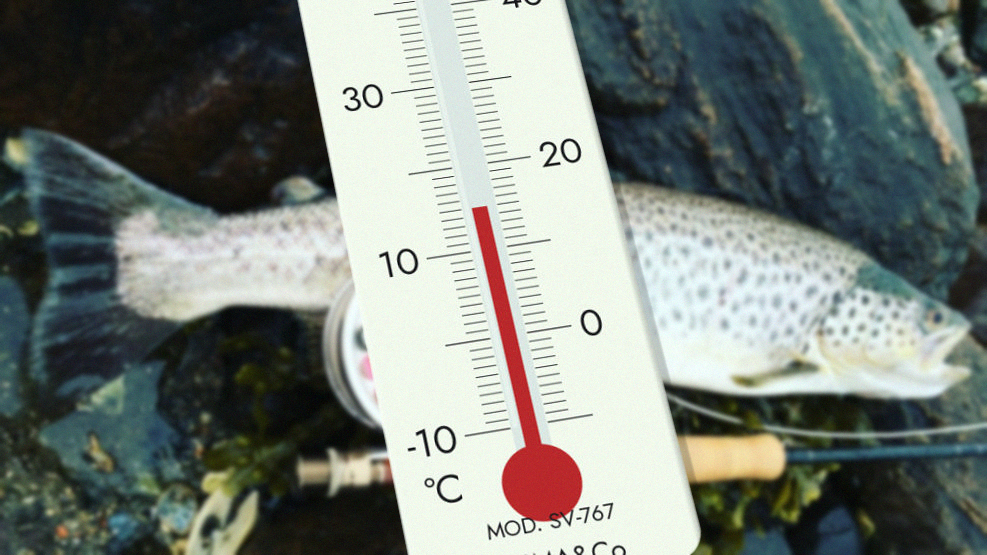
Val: 15 °C
